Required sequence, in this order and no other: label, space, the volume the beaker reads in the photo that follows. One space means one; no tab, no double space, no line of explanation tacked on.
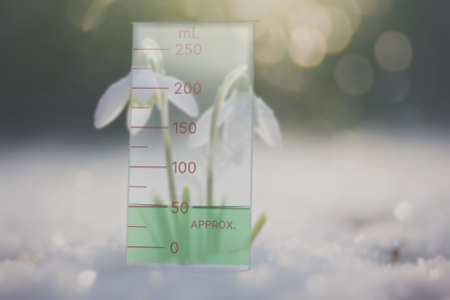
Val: 50 mL
